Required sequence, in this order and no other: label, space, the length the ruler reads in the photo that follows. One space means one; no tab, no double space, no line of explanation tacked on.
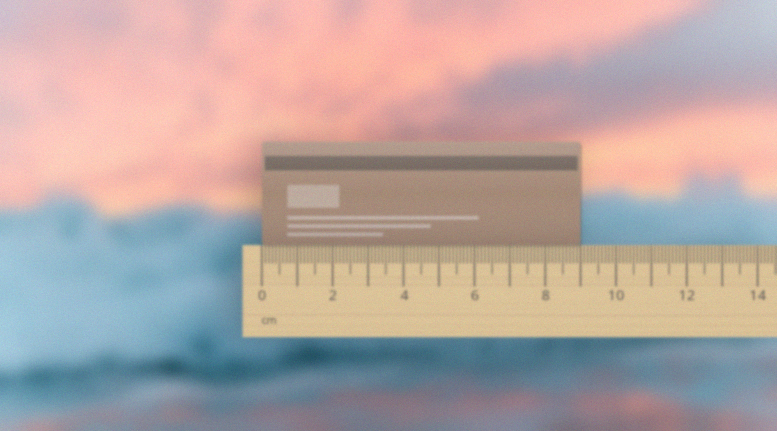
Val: 9 cm
